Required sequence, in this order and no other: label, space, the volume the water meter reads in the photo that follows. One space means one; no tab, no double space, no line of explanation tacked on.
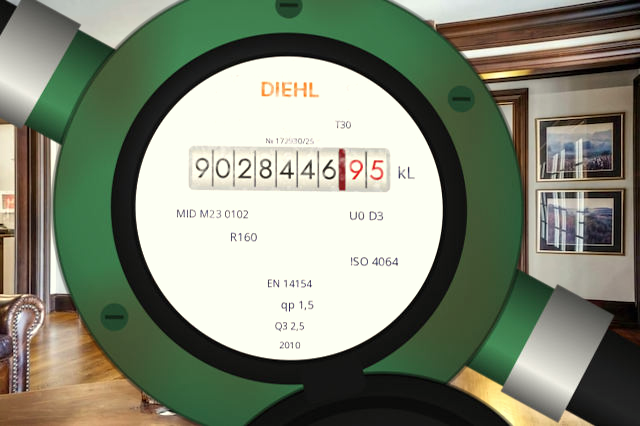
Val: 9028446.95 kL
